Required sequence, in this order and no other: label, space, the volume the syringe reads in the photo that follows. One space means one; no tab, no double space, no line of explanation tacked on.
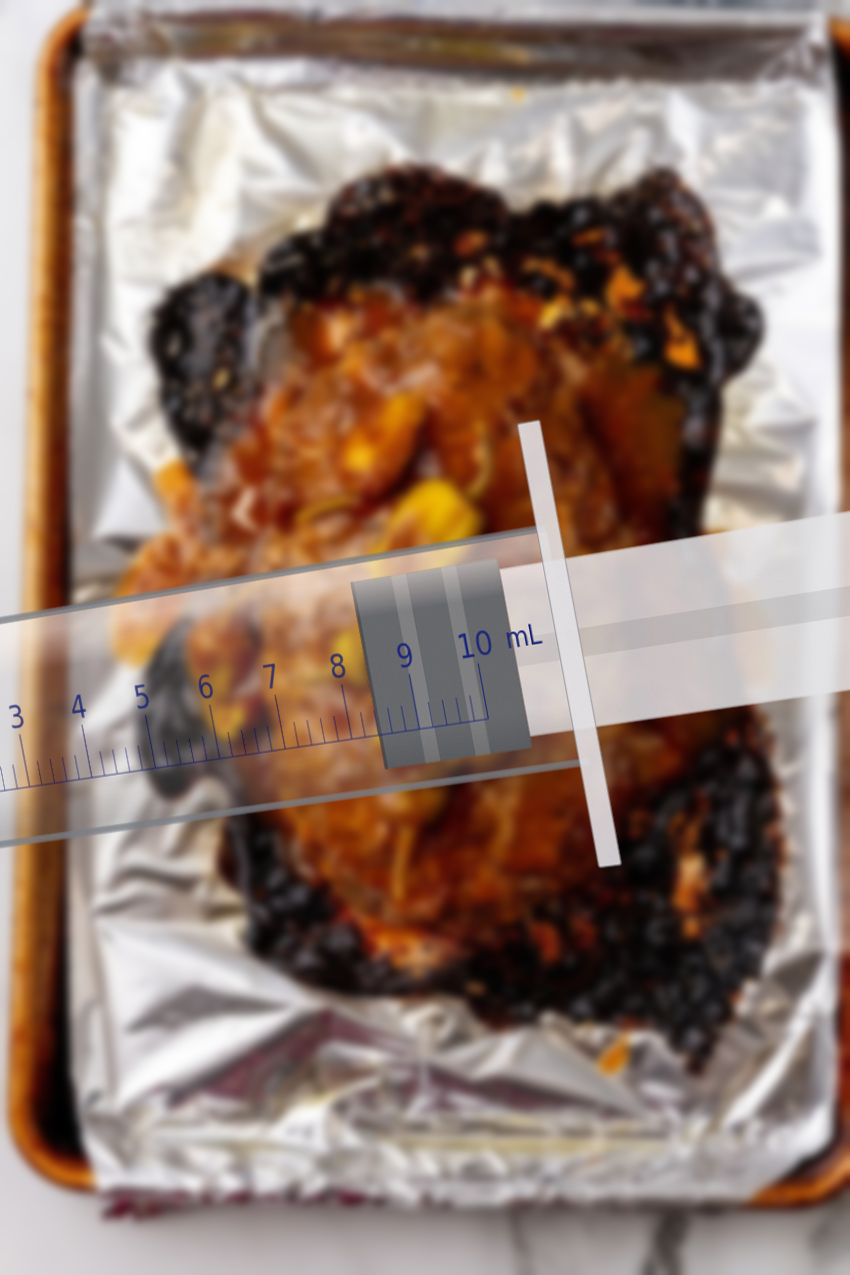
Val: 8.4 mL
